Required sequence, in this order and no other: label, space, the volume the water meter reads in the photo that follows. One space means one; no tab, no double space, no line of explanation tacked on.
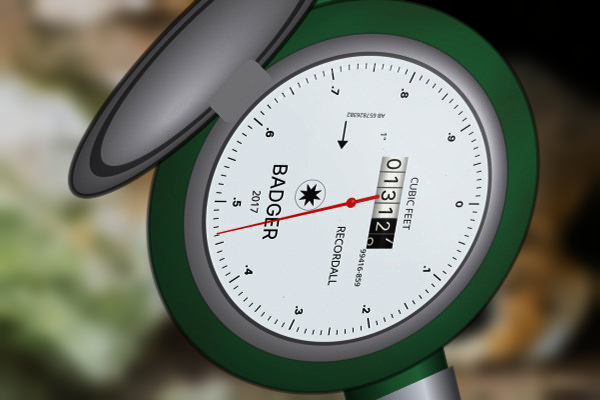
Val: 13127.46 ft³
